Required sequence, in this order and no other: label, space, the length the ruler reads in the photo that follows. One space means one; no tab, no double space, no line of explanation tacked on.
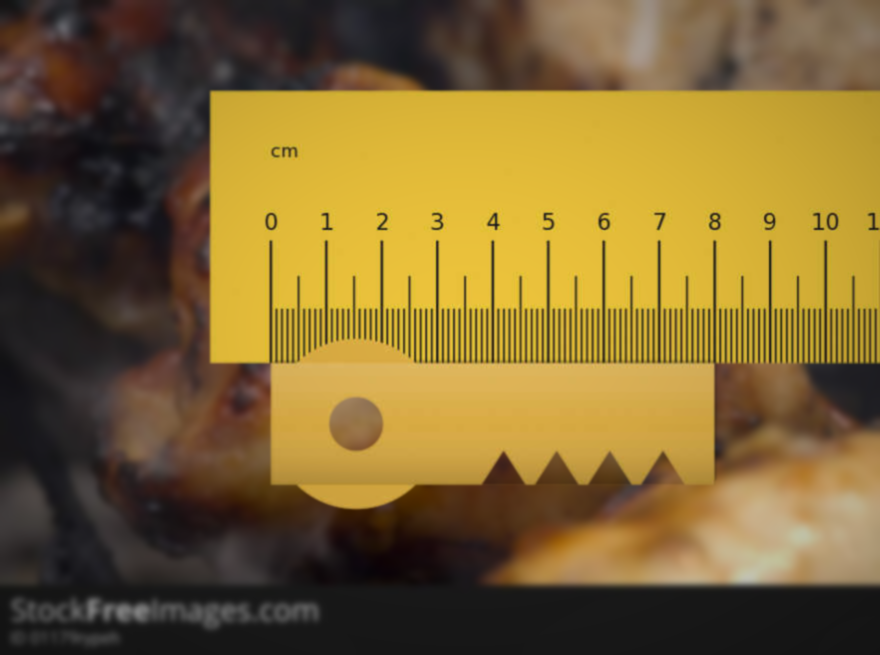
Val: 8 cm
